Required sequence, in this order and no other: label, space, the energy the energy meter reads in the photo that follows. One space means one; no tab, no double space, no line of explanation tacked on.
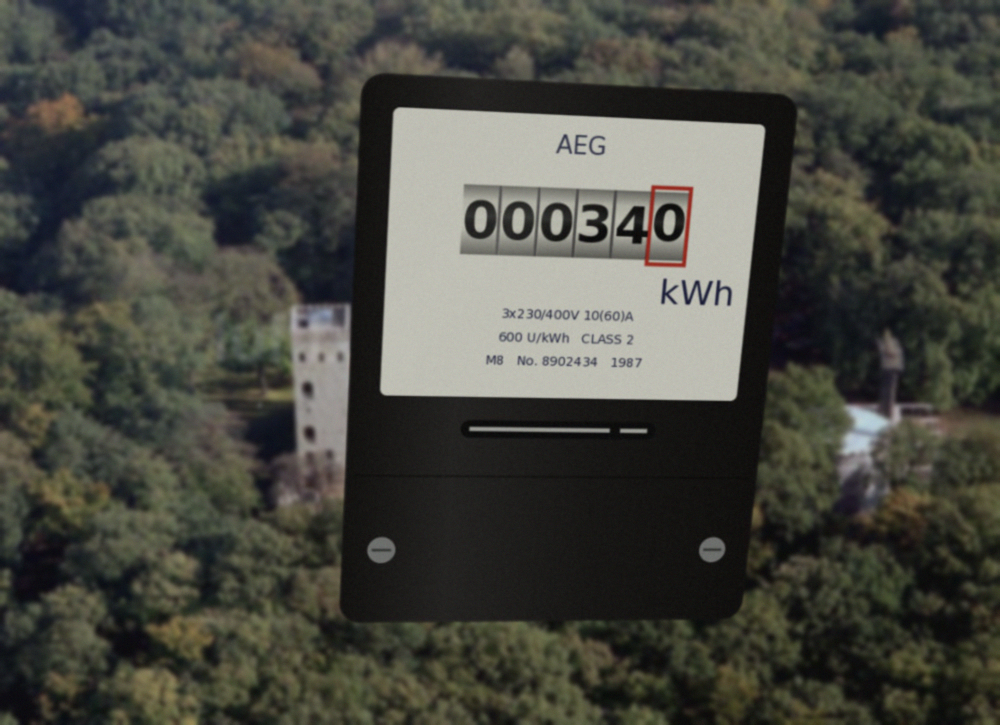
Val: 34.0 kWh
